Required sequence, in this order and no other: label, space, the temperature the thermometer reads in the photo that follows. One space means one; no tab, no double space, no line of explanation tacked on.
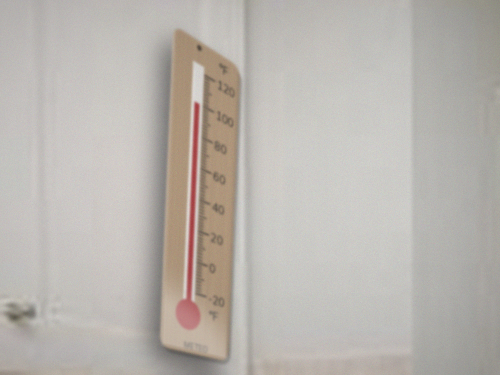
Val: 100 °F
